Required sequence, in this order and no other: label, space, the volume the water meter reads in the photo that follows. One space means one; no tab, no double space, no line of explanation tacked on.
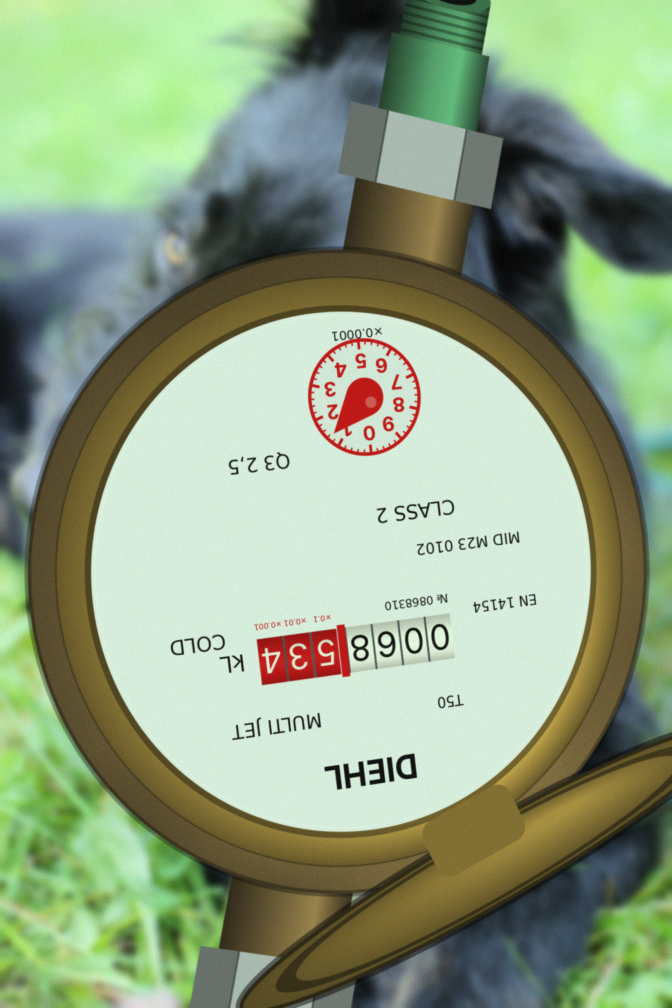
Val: 68.5341 kL
